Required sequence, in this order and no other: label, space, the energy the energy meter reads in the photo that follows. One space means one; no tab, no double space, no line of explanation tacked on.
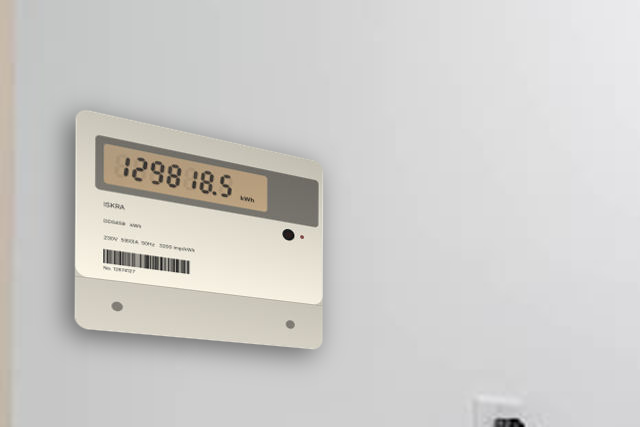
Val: 129818.5 kWh
